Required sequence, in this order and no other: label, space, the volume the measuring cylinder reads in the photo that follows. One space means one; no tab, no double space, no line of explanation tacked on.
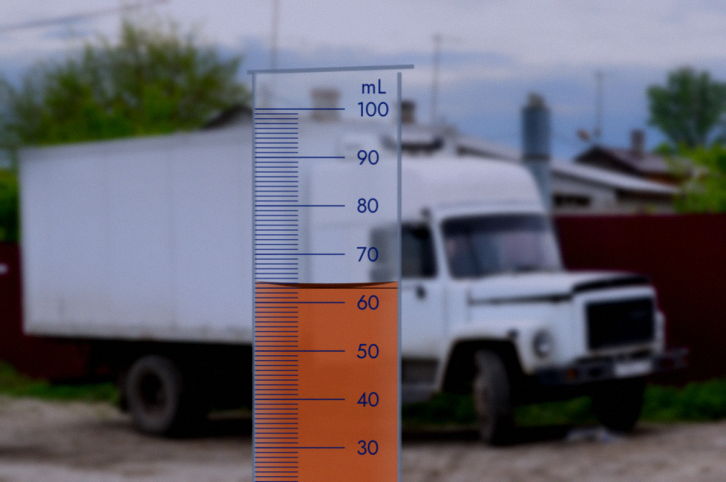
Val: 63 mL
